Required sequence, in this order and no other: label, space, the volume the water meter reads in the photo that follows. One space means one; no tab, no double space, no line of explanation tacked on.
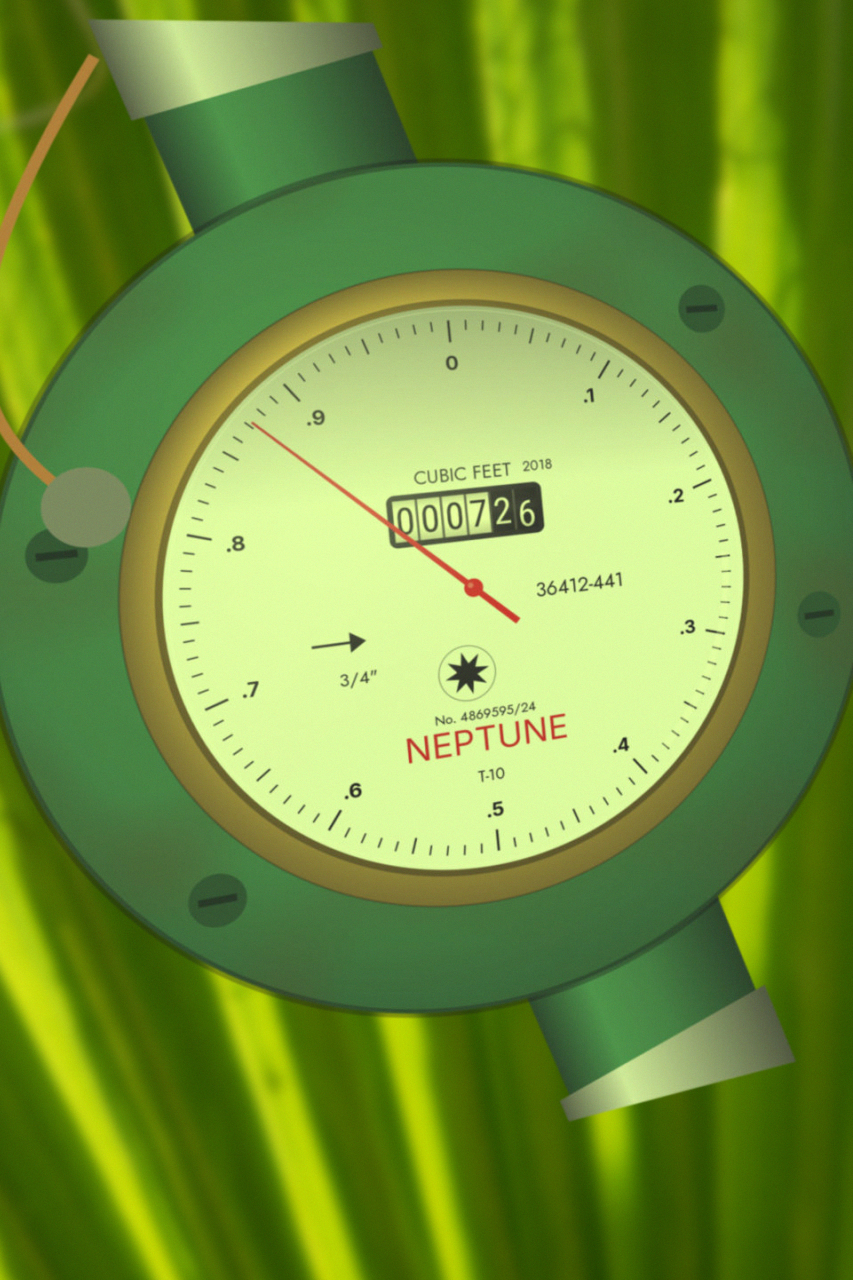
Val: 725.87 ft³
